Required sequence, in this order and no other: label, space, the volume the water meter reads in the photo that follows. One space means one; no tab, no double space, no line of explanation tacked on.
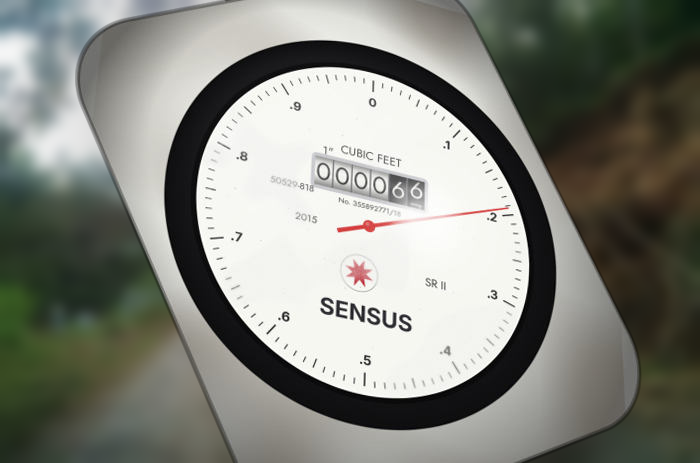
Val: 66.19 ft³
